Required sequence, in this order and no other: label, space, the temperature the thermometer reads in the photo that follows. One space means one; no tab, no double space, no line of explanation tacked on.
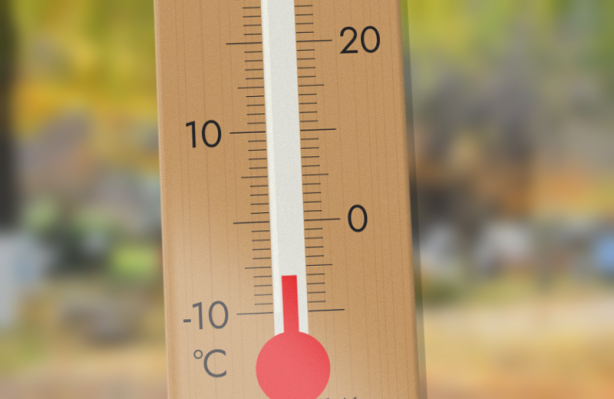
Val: -6 °C
